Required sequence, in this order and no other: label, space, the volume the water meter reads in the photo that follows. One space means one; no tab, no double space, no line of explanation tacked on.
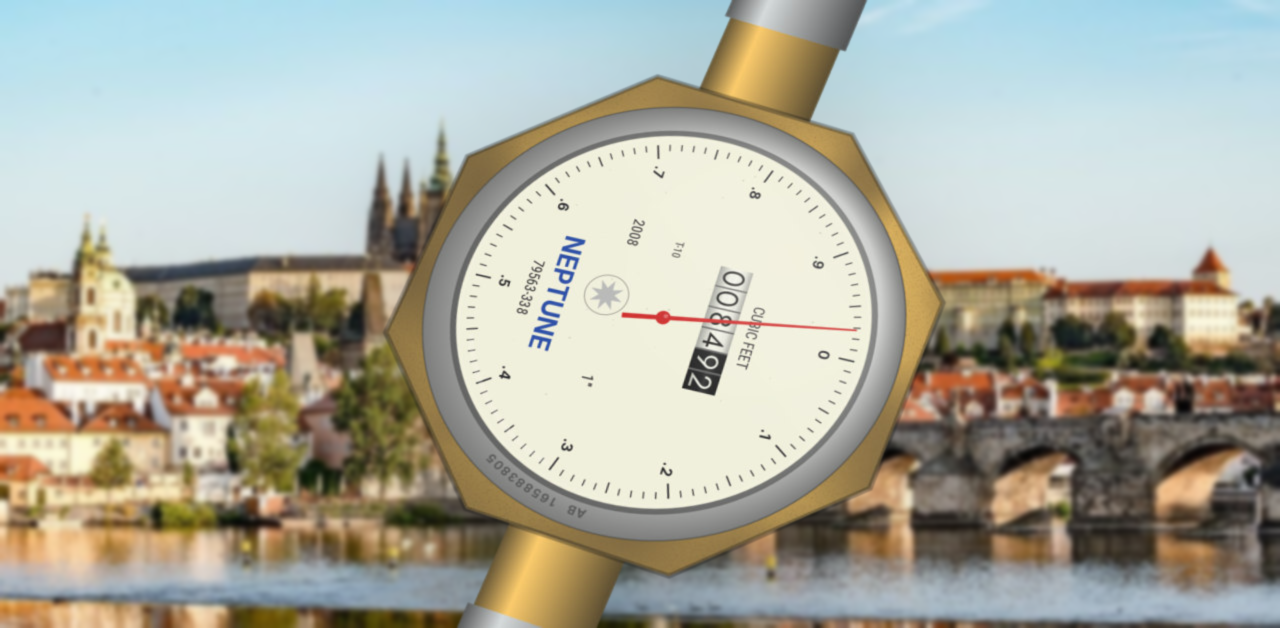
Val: 8491.97 ft³
